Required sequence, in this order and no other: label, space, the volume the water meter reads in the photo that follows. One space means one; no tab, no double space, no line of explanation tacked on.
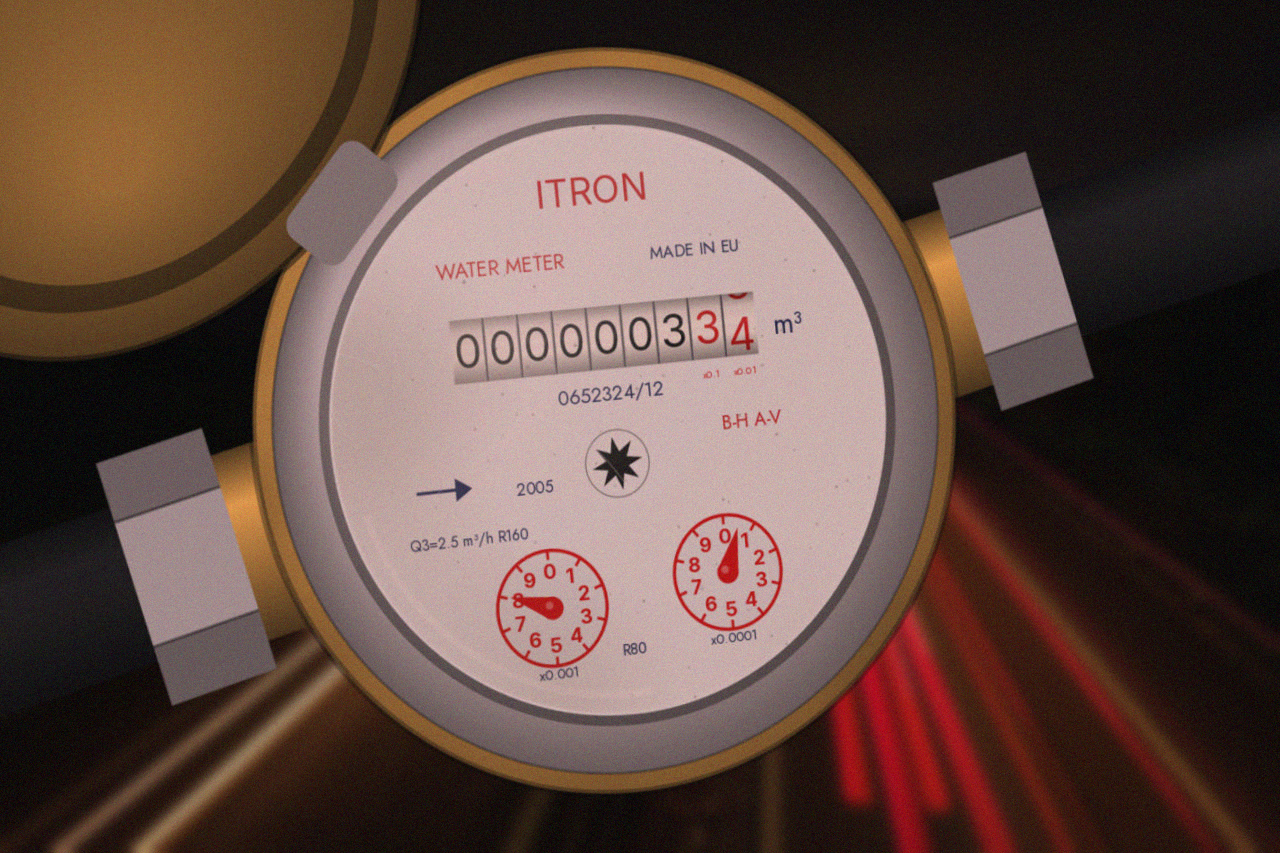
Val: 3.3380 m³
